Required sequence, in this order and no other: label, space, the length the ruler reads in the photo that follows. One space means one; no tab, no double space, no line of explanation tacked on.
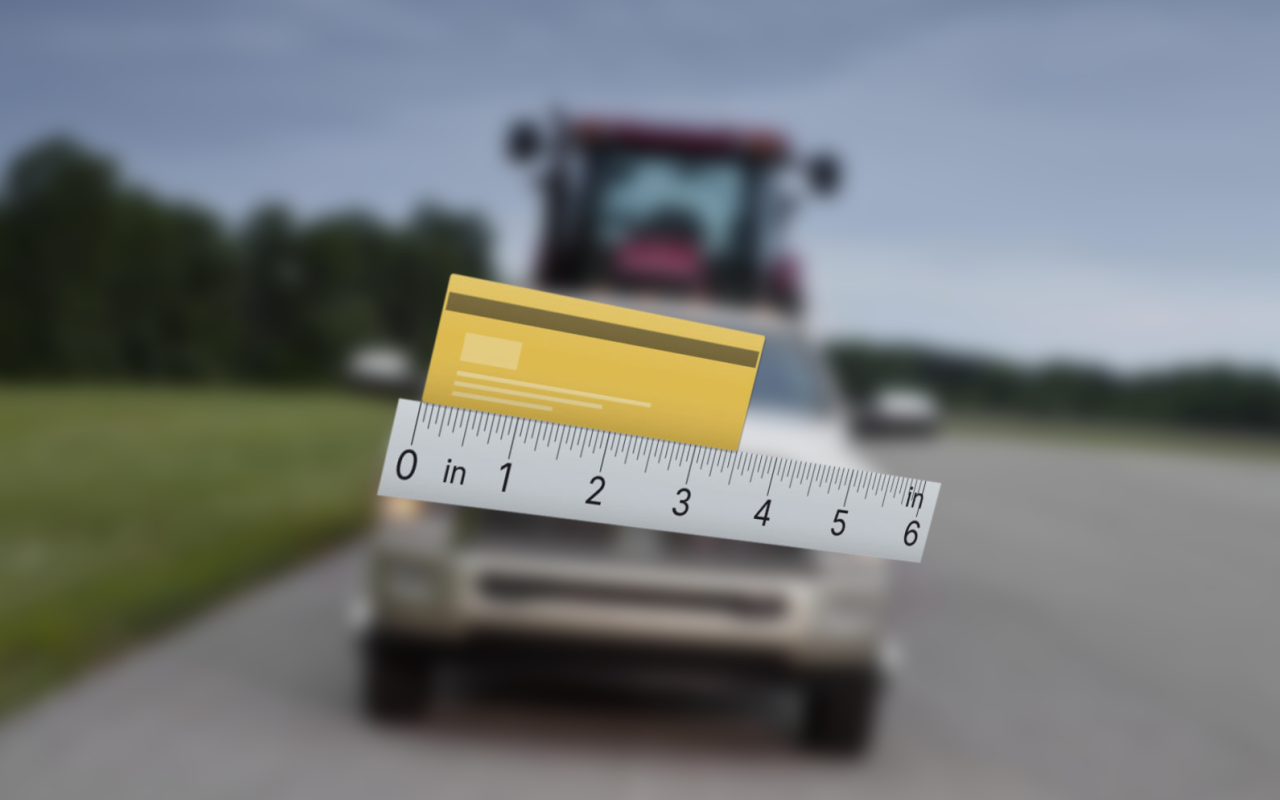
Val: 3.5 in
